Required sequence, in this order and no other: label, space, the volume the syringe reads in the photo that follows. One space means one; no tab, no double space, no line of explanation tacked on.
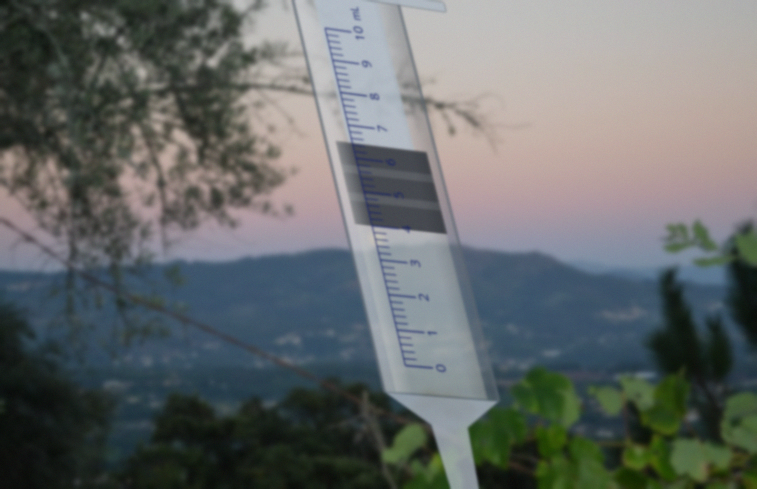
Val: 4 mL
